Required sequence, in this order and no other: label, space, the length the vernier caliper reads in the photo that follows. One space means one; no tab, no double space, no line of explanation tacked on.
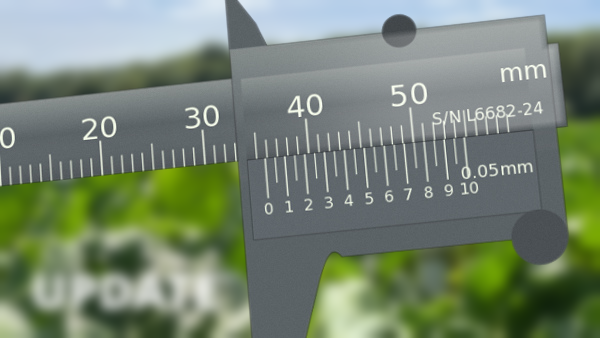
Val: 35.8 mm
